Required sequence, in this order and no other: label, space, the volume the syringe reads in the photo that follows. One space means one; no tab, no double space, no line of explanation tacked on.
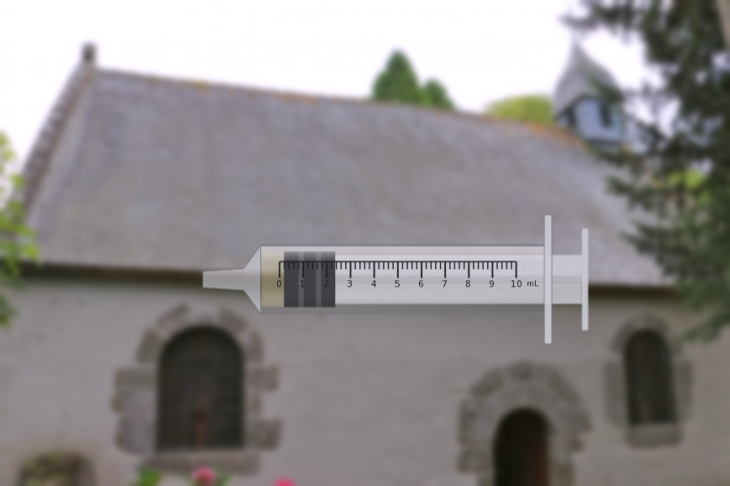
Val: 0.2 mL
